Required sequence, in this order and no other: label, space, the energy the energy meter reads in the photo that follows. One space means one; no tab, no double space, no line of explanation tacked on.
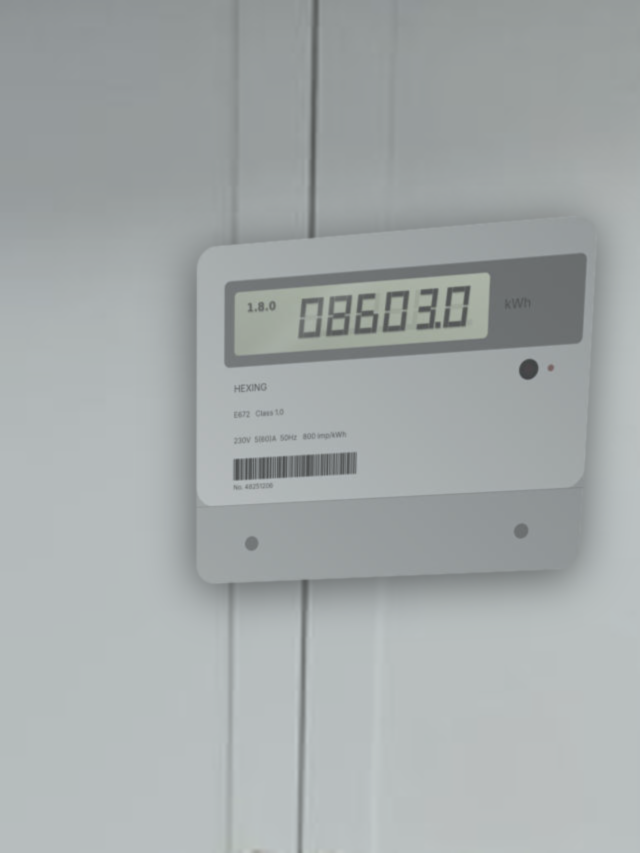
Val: 8603.0 kWh
